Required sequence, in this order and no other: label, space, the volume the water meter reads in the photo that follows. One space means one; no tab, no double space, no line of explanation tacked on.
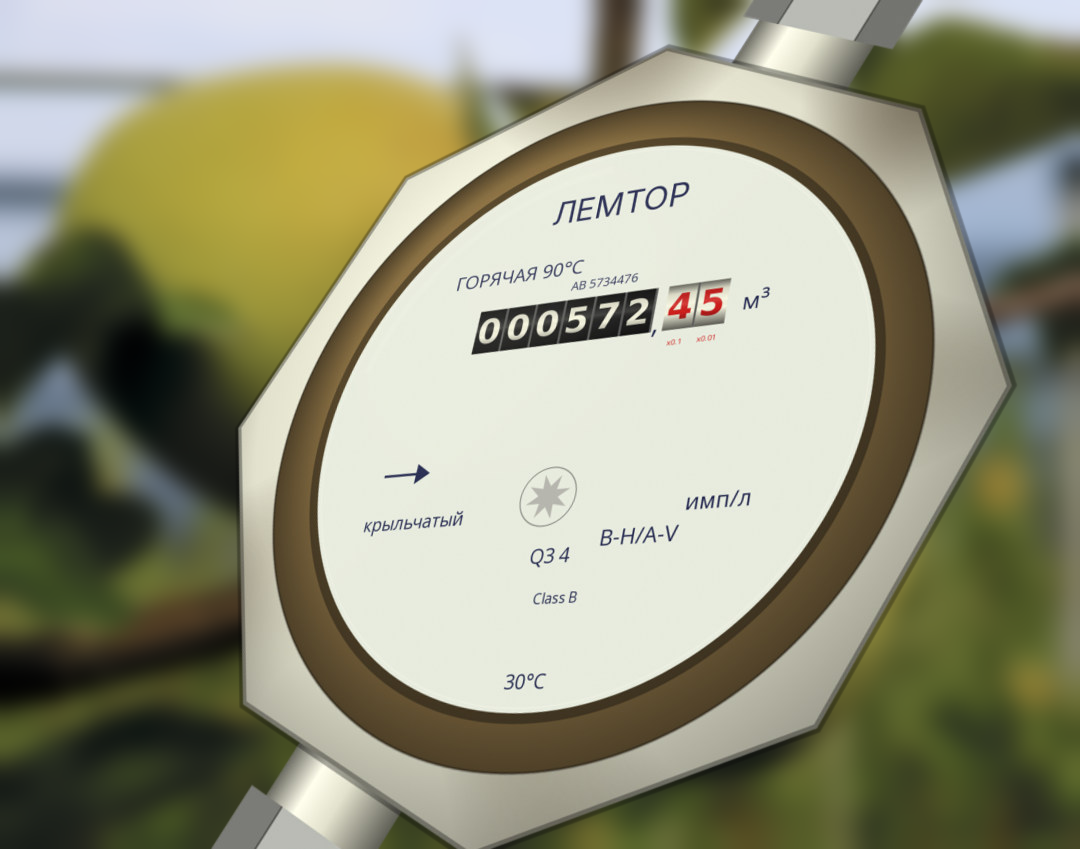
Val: 572.45 m³
